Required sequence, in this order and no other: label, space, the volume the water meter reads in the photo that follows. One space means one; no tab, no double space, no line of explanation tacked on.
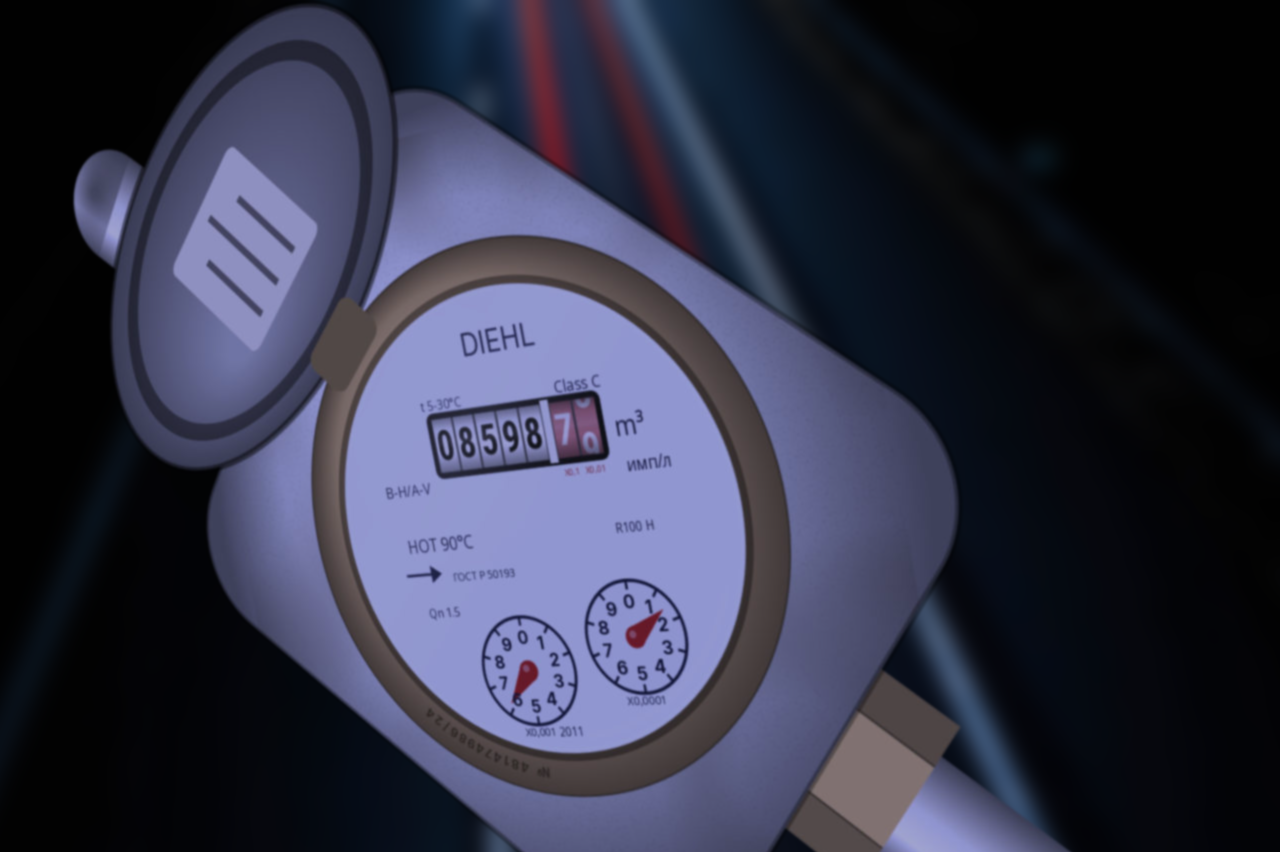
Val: 8598.7861 m³
